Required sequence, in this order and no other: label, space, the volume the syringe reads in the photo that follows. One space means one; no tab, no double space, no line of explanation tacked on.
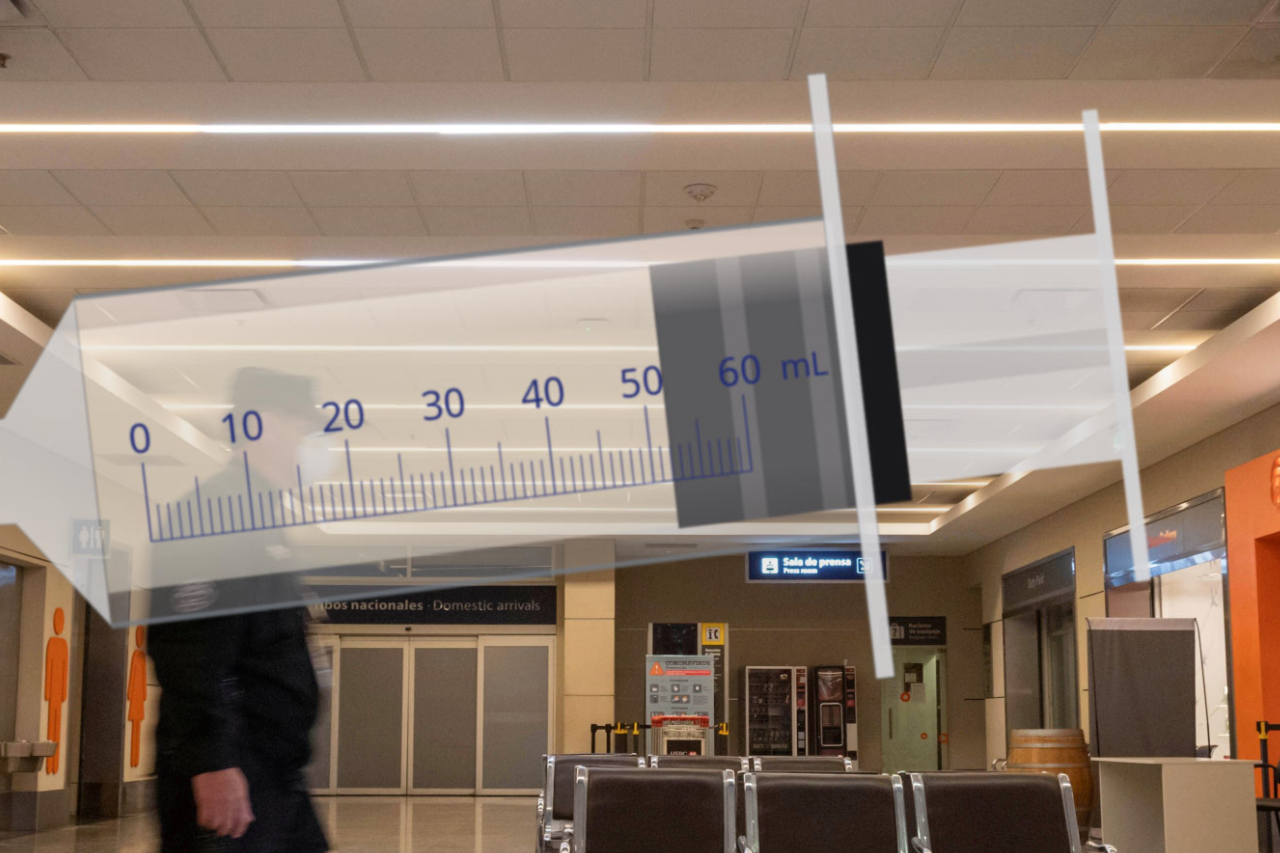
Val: 52 mL
